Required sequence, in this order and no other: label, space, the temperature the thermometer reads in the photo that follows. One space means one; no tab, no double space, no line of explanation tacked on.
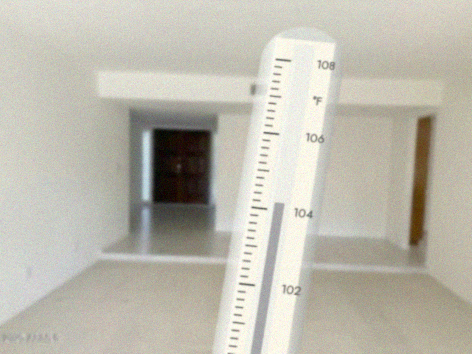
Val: 104.2 °F
